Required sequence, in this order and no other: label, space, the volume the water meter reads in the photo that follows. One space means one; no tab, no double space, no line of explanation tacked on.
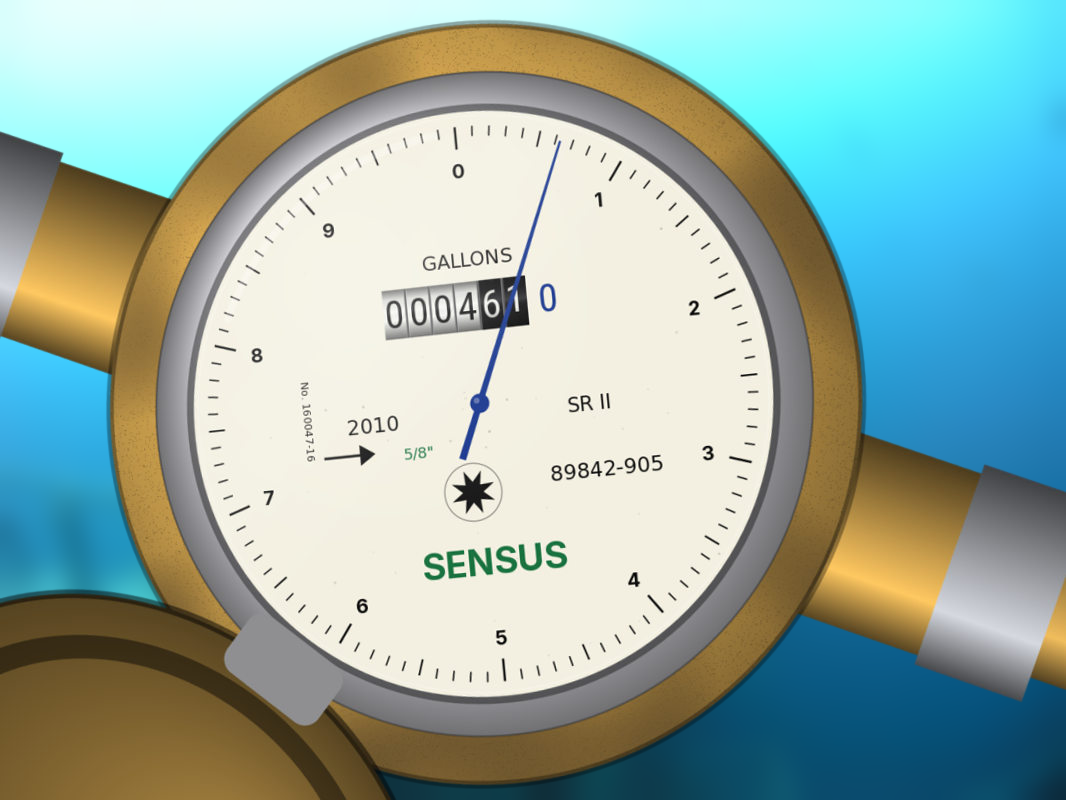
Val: 4610.6 gal
